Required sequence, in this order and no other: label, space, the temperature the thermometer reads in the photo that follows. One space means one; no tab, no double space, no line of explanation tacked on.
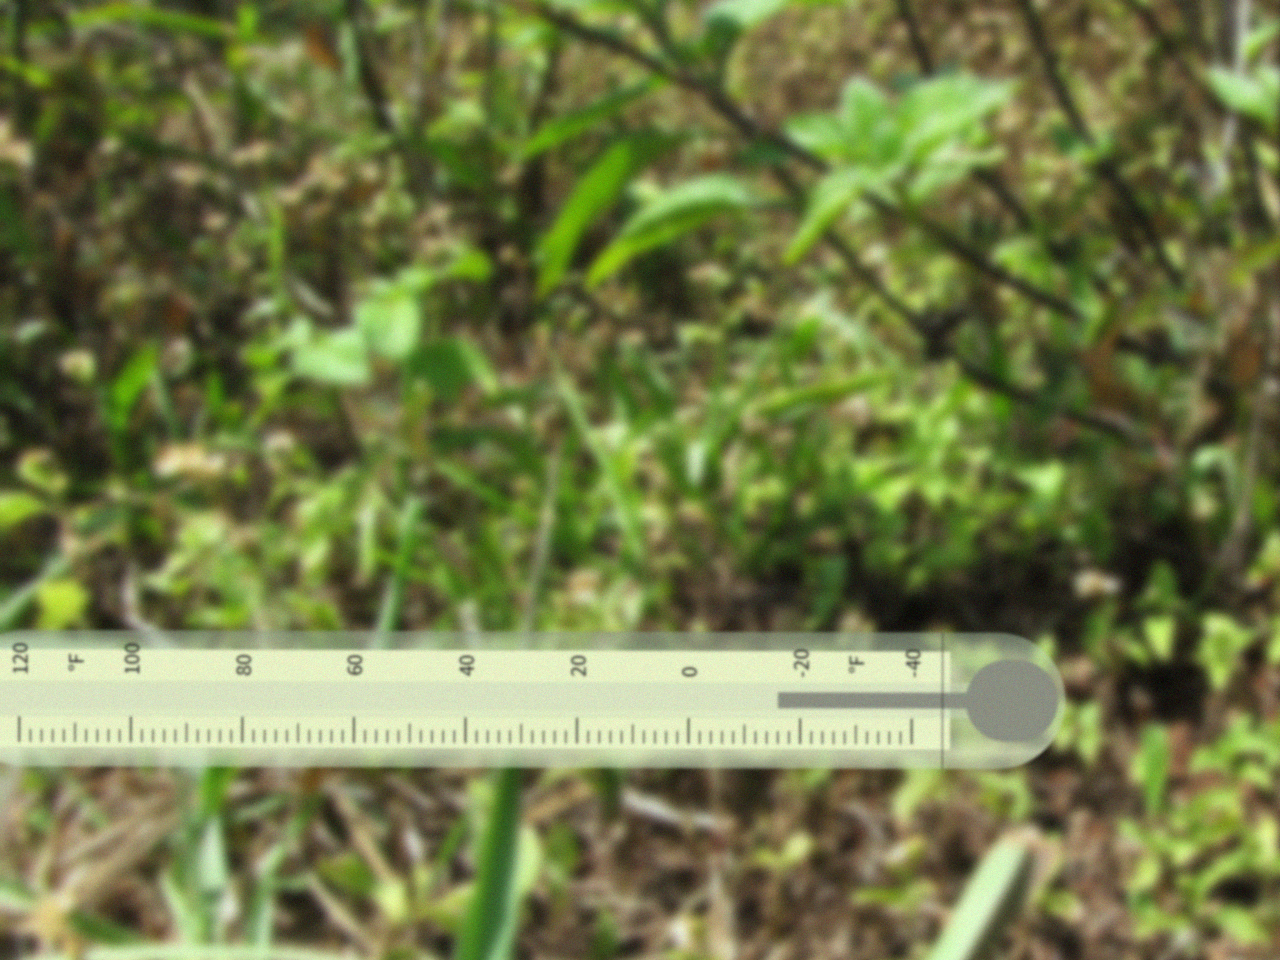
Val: -16 °F
